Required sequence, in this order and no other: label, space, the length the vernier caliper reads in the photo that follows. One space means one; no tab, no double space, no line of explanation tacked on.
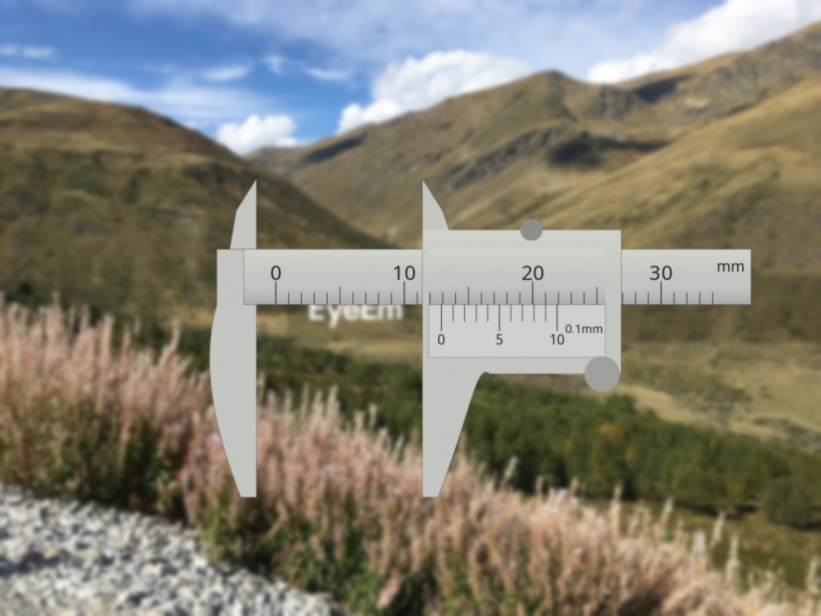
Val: 12.9 mm
